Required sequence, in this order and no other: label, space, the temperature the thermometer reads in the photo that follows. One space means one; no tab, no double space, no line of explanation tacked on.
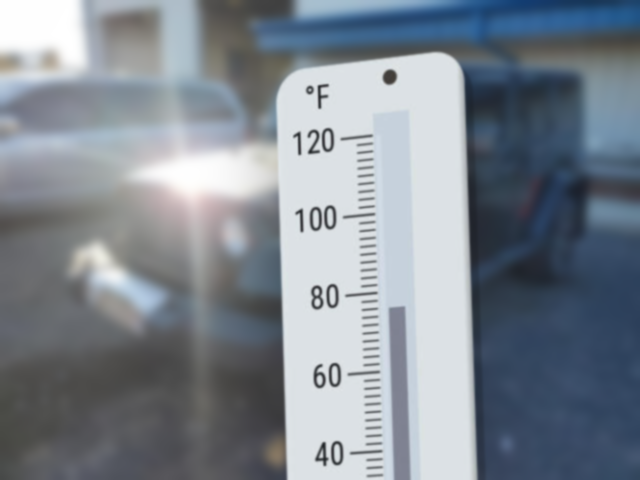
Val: 76 °F
